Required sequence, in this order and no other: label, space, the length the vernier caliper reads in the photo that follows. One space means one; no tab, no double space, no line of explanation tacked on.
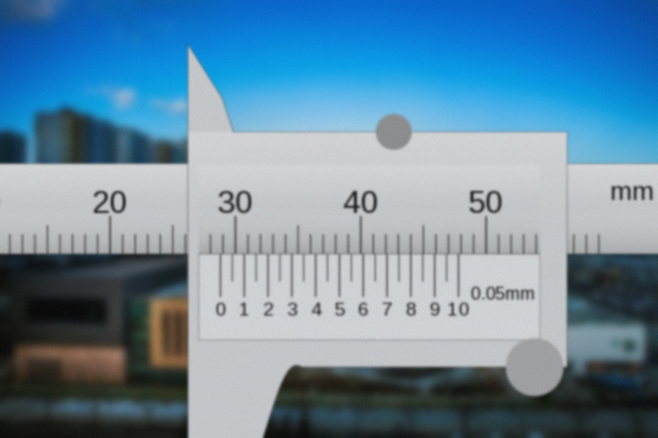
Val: 28.8 mm
